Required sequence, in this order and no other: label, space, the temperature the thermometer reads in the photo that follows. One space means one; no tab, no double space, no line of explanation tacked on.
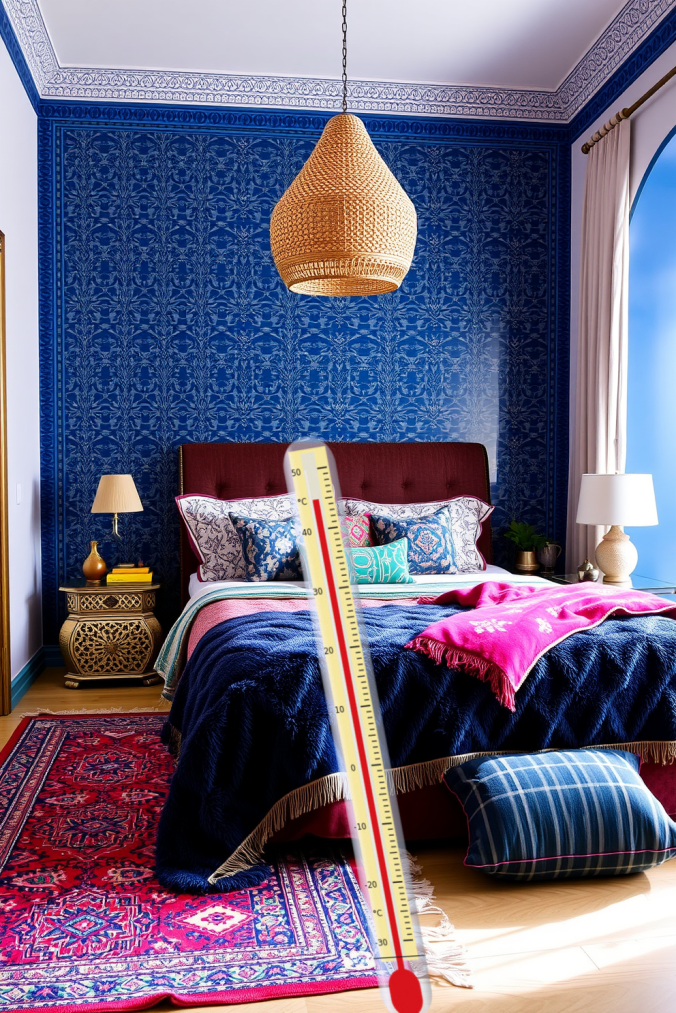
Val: 45 °C
